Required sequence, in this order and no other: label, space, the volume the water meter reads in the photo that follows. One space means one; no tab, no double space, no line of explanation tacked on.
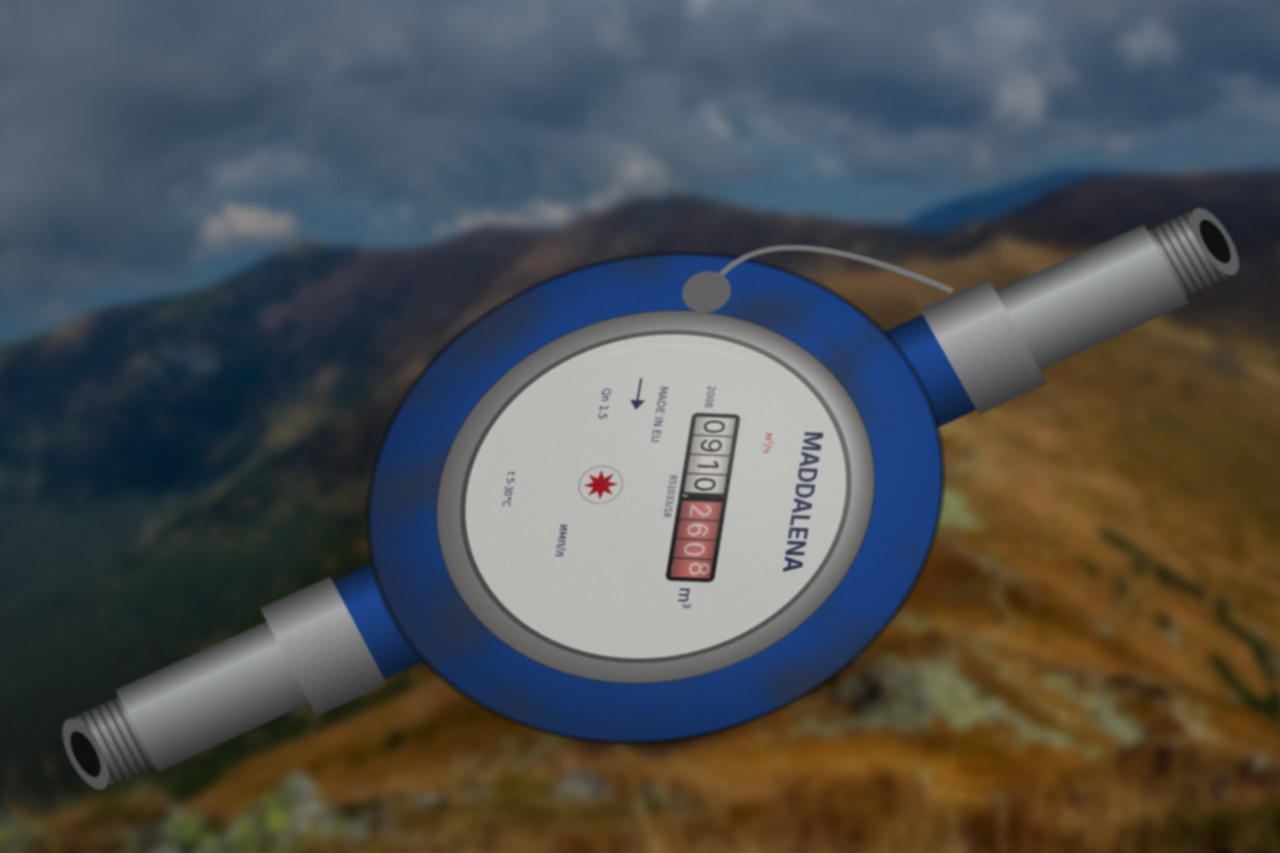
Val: 910.2608 m³
